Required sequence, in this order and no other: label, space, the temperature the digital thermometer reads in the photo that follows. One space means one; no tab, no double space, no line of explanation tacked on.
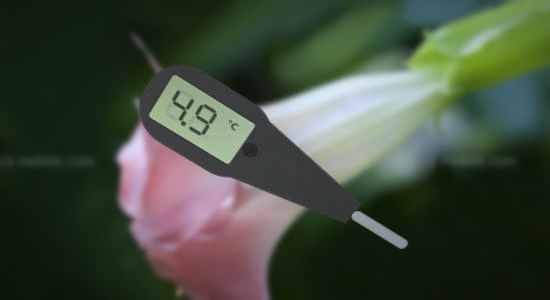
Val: 4.9 °C
